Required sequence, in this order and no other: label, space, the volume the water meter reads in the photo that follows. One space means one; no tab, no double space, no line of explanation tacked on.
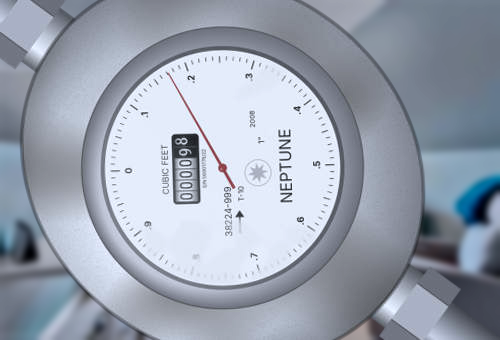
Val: 98.17 ft³
